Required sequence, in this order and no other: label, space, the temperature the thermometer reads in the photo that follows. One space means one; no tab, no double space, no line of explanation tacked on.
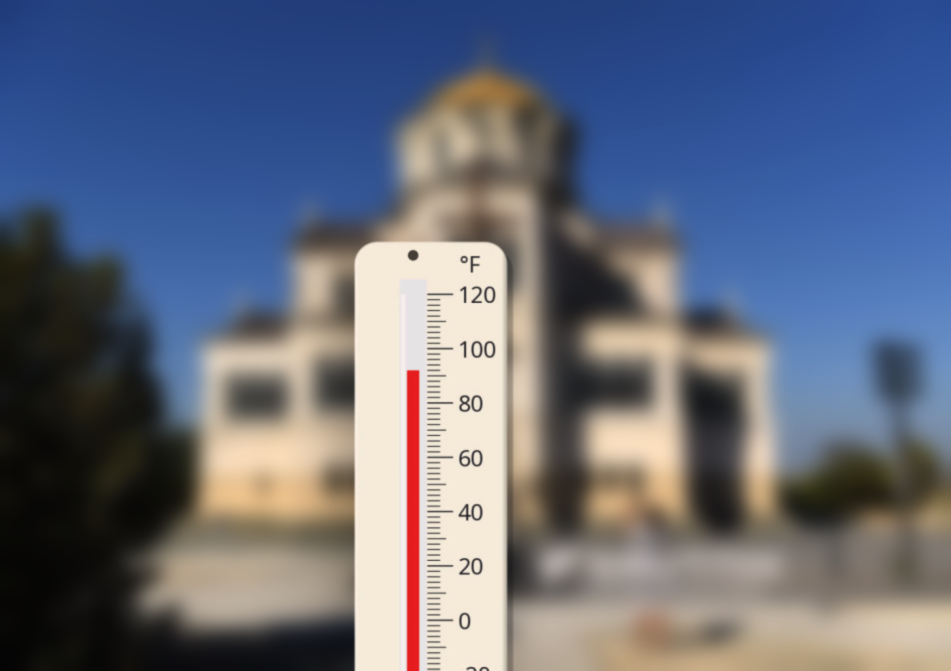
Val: 92 °F
